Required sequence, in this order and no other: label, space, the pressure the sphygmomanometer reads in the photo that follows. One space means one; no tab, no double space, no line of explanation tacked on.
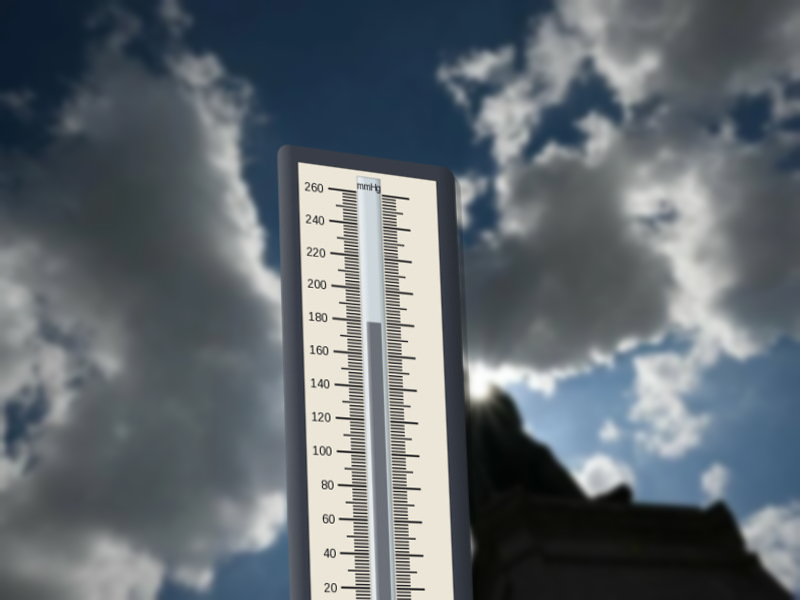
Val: 180 mmHg
